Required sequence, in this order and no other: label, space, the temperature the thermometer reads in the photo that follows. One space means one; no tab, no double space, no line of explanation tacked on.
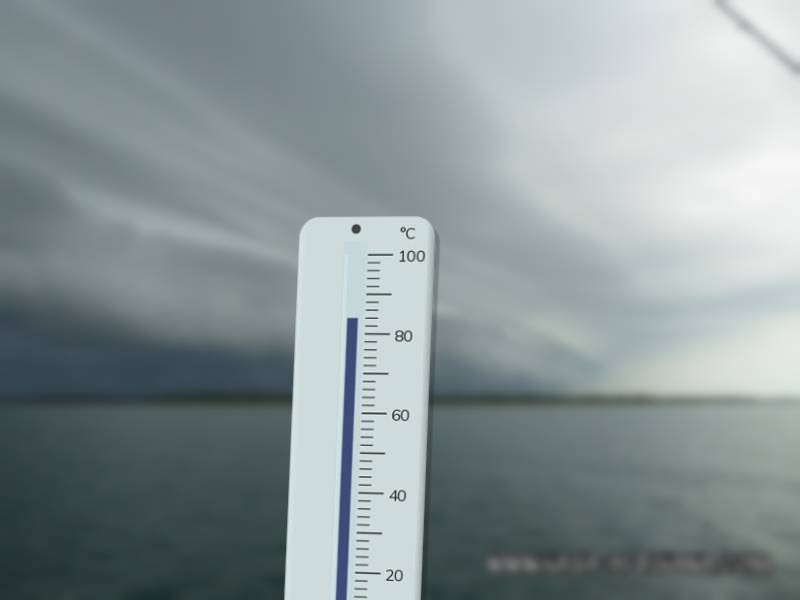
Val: 84 °C
